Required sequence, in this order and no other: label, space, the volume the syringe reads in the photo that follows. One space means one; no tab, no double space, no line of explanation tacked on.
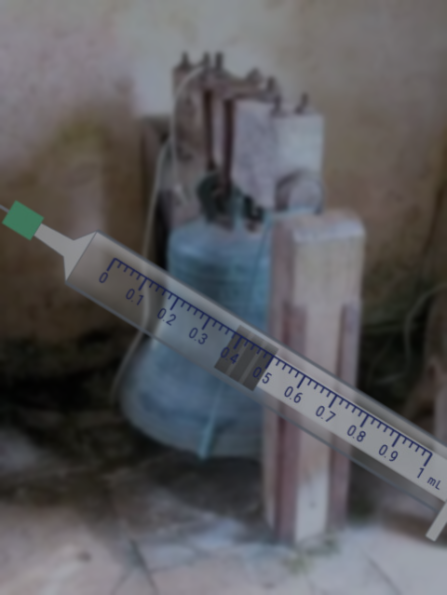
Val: 0.38 mL
